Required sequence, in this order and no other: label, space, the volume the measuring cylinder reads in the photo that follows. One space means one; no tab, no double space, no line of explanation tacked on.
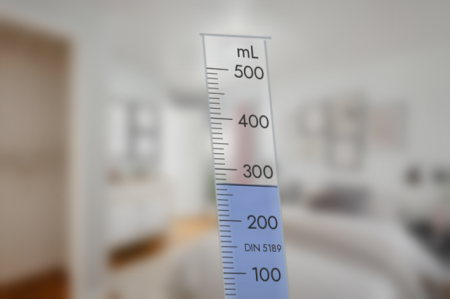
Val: 270 mL
